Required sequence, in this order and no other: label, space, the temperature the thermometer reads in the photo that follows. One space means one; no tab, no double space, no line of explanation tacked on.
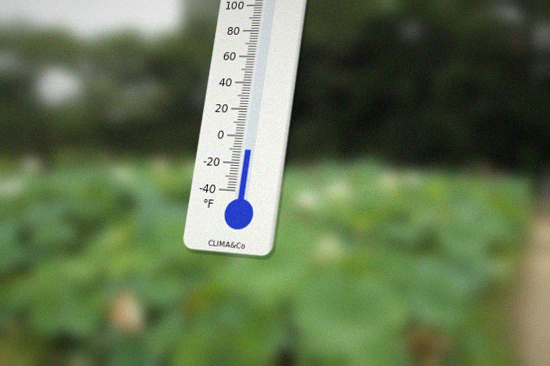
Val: -10 °F
